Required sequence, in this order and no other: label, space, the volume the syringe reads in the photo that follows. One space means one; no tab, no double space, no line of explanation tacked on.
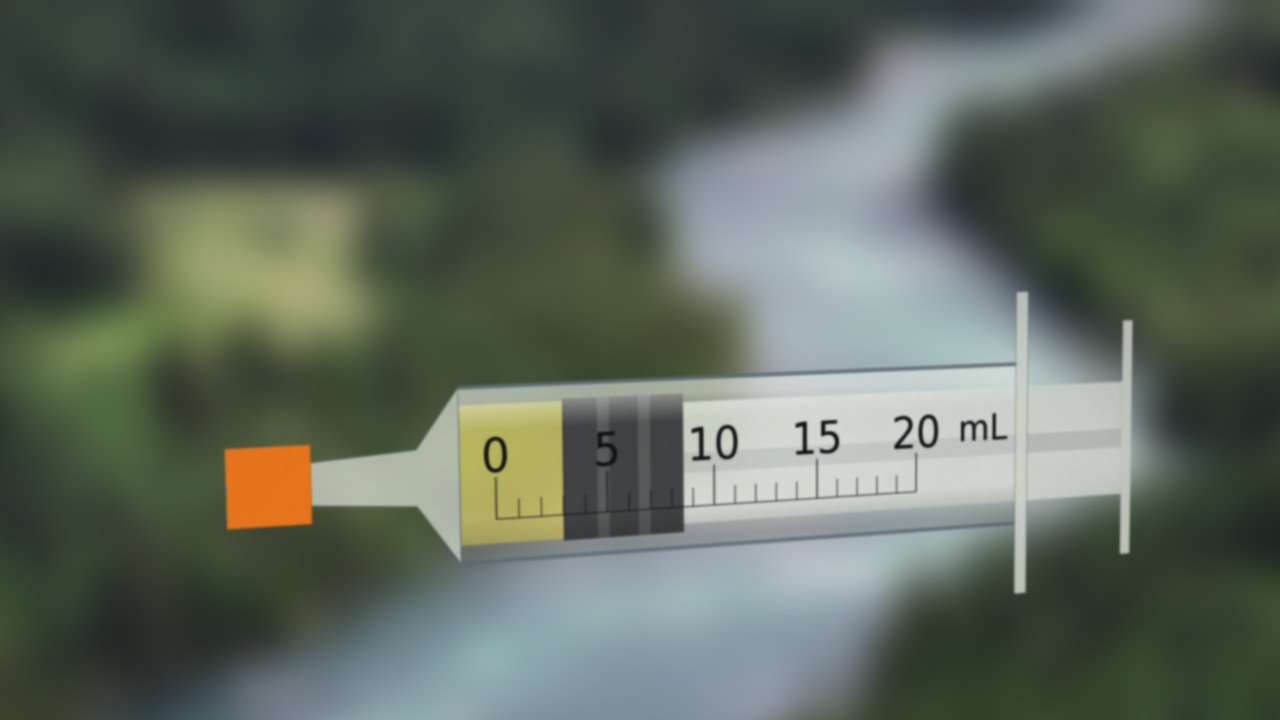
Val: 3 mL
